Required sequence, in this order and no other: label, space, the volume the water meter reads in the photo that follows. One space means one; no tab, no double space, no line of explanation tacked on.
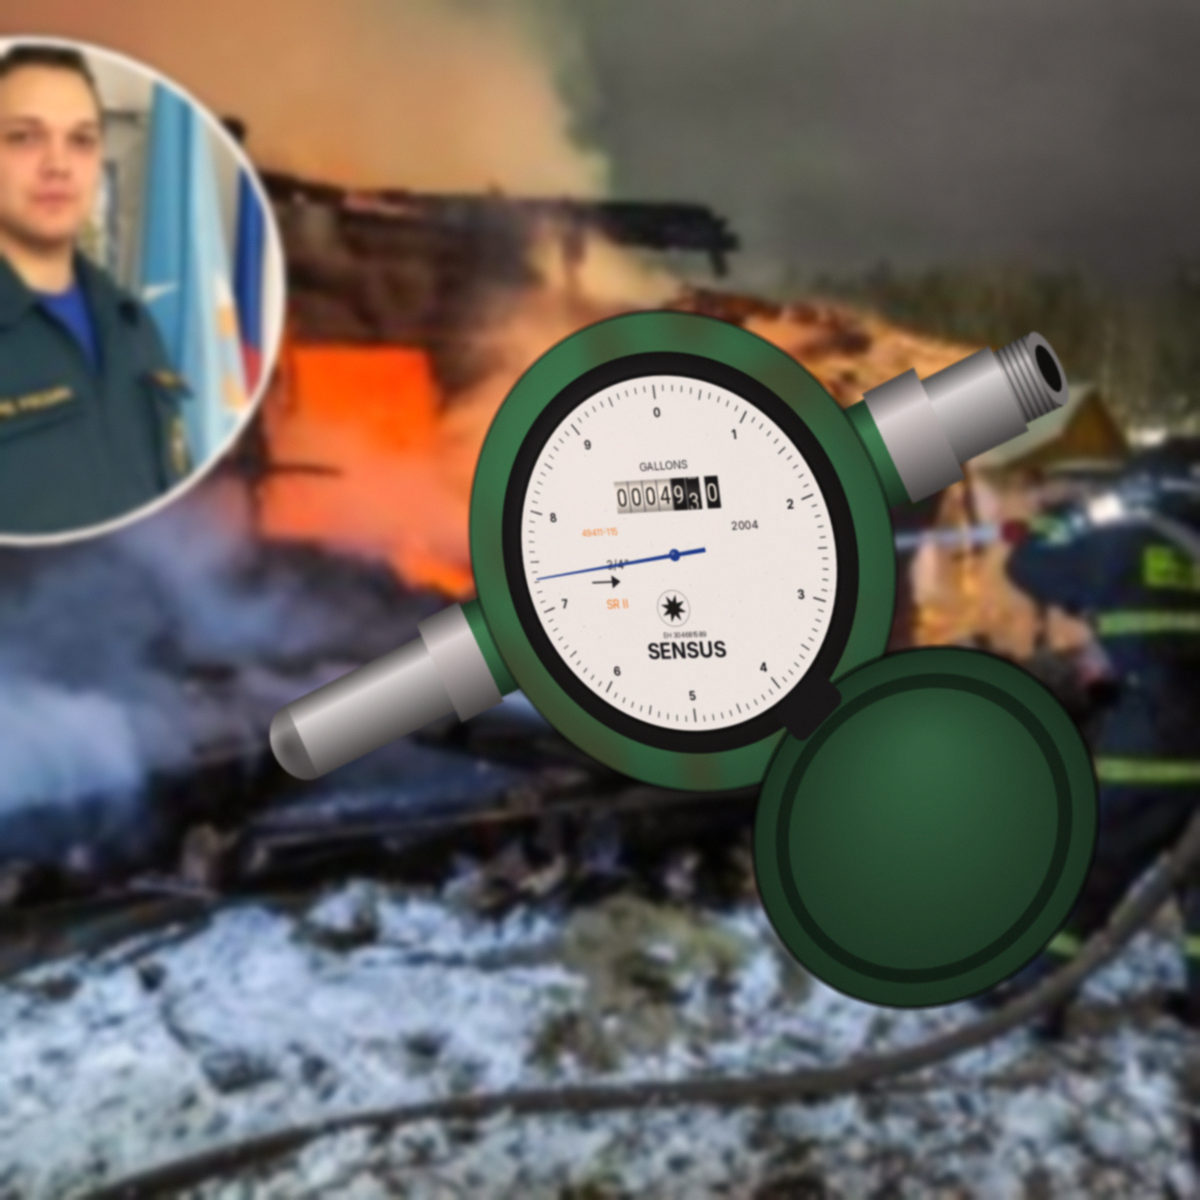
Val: 4927.3 gal
